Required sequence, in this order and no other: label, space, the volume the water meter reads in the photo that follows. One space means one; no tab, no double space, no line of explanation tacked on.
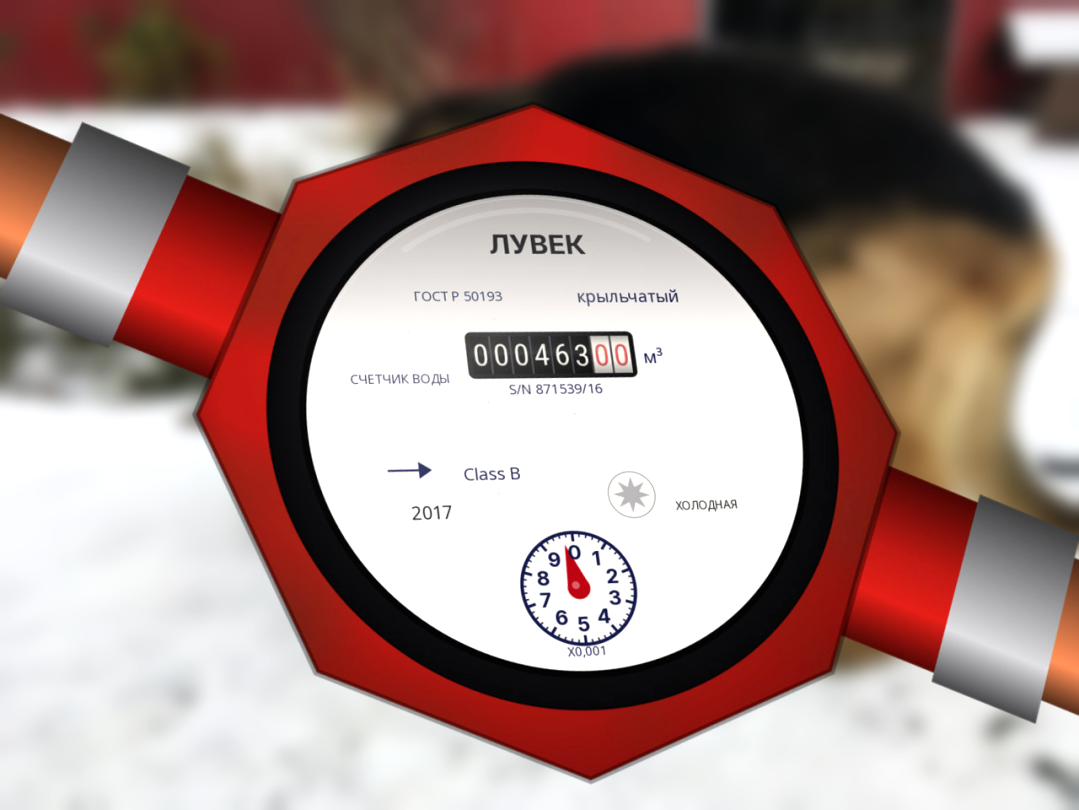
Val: 462.999 m³
